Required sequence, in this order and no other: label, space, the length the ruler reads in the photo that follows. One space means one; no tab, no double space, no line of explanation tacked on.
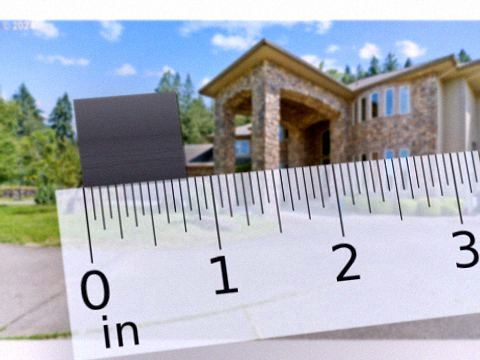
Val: 0.8125 in
